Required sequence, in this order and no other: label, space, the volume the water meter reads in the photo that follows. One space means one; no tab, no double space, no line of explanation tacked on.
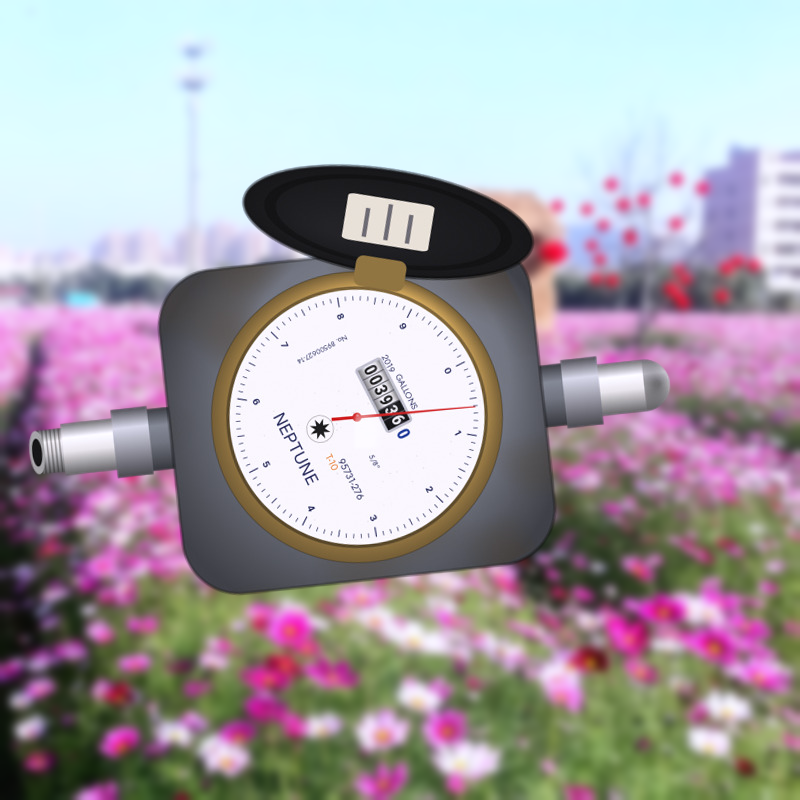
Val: 39360.6 gal
